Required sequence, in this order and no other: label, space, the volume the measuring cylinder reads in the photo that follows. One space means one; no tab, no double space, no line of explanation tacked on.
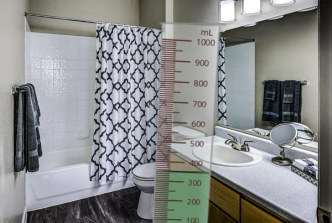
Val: 350 mL
